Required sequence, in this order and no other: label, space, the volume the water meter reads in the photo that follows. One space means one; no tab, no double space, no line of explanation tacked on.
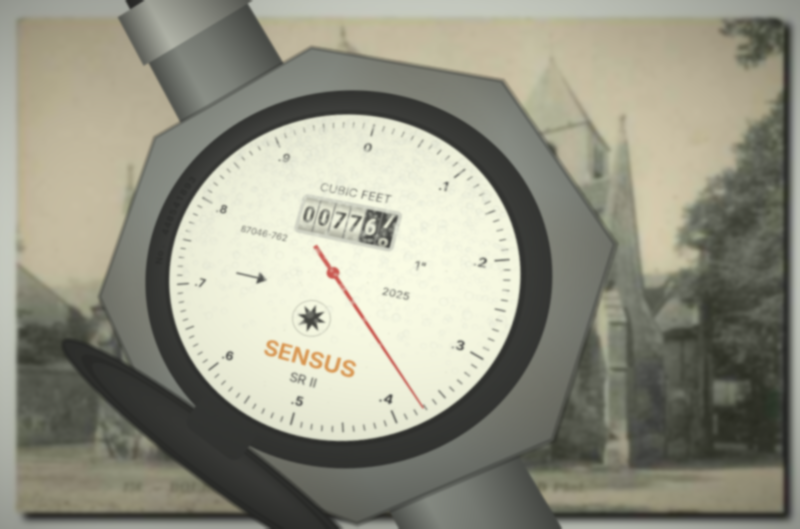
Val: 7767.37 ft³
